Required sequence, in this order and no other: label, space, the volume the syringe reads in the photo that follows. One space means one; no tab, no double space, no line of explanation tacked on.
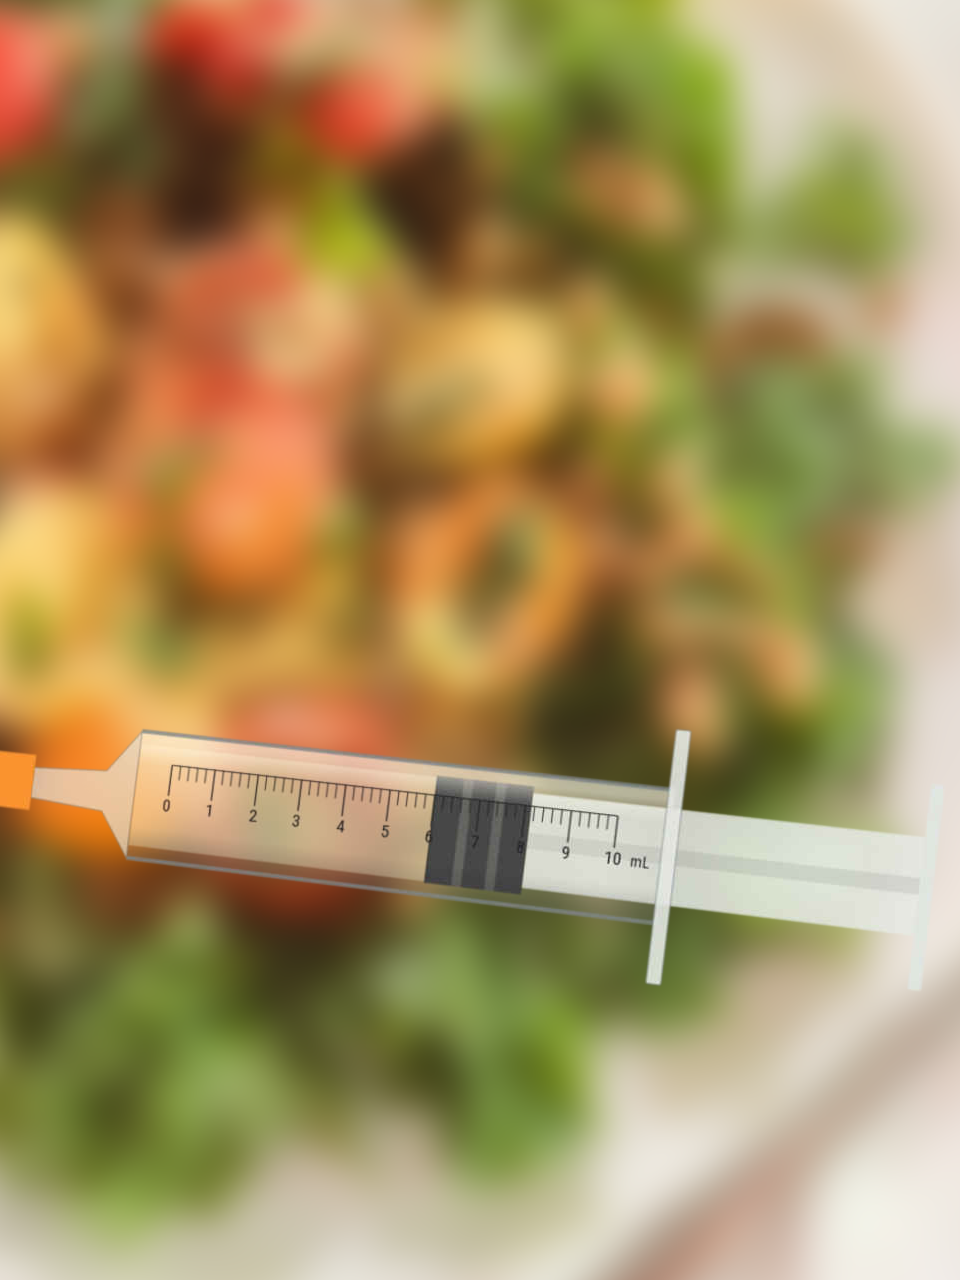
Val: 6 mL
